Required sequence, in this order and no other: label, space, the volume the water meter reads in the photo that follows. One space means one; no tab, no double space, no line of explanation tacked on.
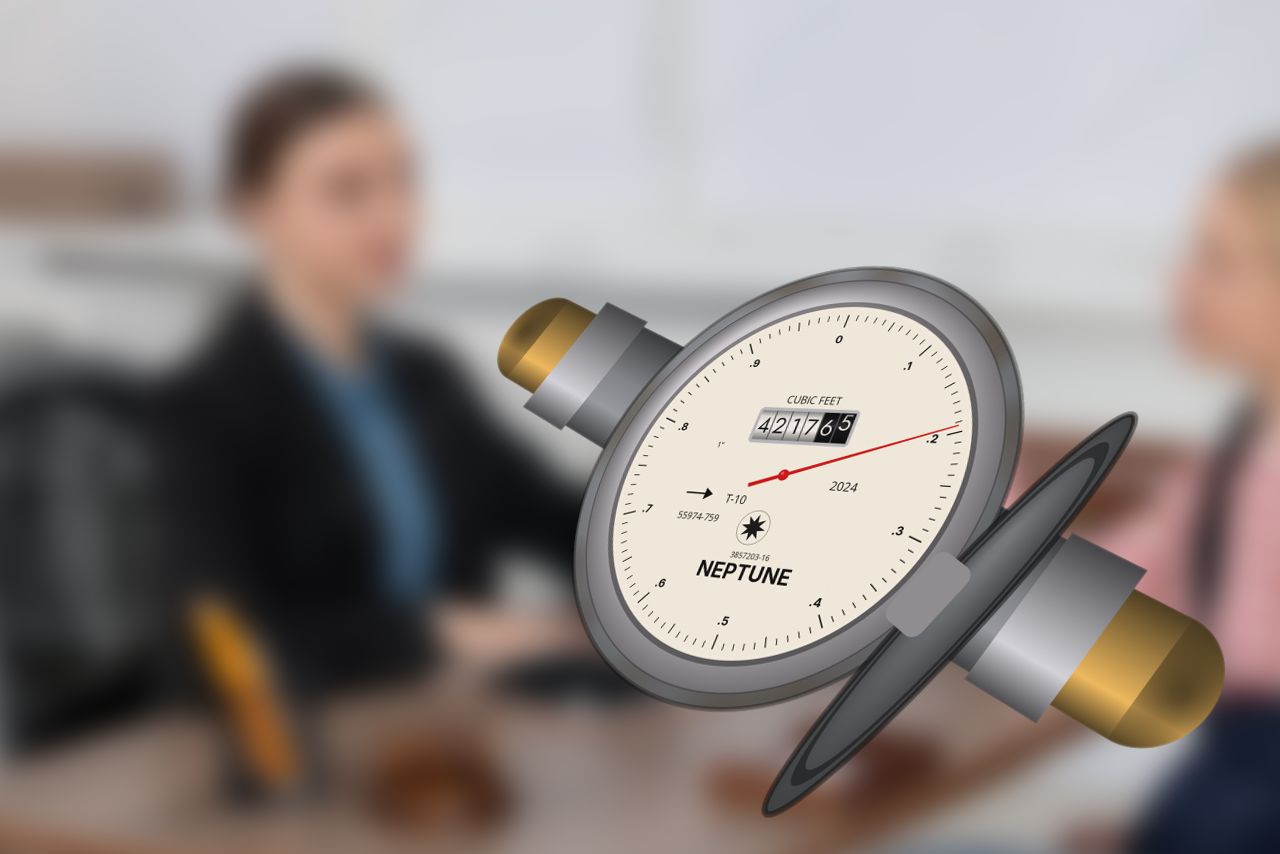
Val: 421765.19 ft³
